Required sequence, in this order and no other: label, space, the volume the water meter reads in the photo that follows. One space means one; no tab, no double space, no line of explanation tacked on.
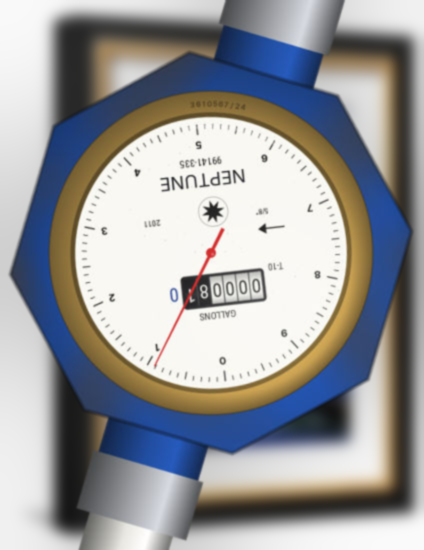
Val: 810.9 gal
